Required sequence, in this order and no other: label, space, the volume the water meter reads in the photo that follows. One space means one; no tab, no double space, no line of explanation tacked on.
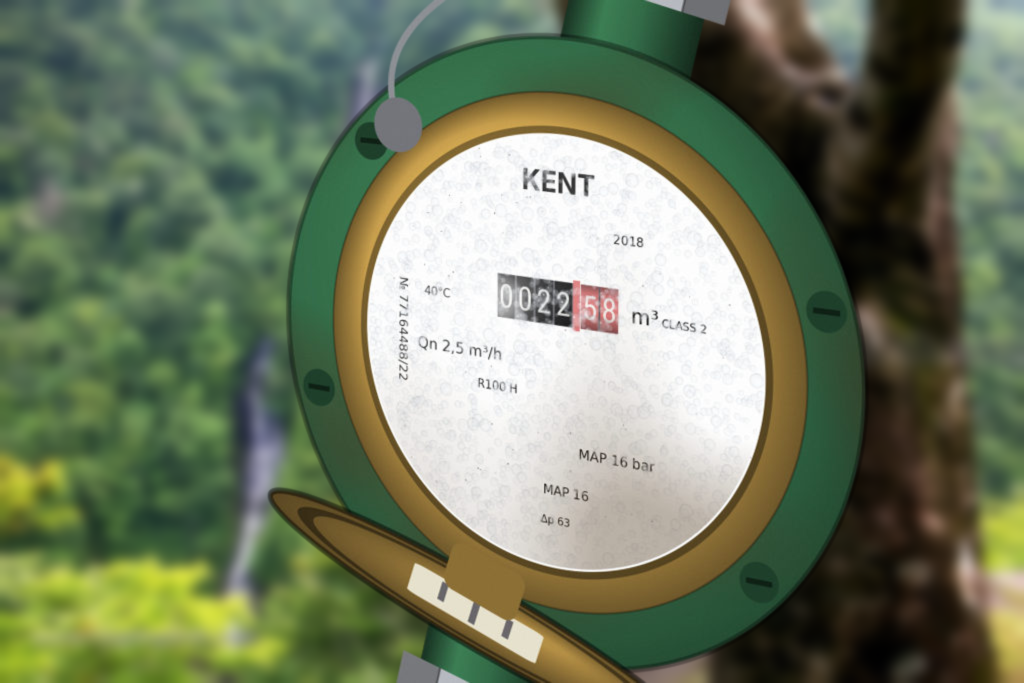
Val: 22.58 m³
